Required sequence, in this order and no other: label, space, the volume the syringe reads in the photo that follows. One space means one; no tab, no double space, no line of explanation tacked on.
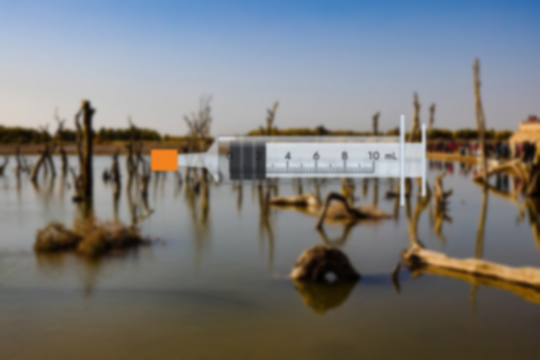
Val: 0 mL
